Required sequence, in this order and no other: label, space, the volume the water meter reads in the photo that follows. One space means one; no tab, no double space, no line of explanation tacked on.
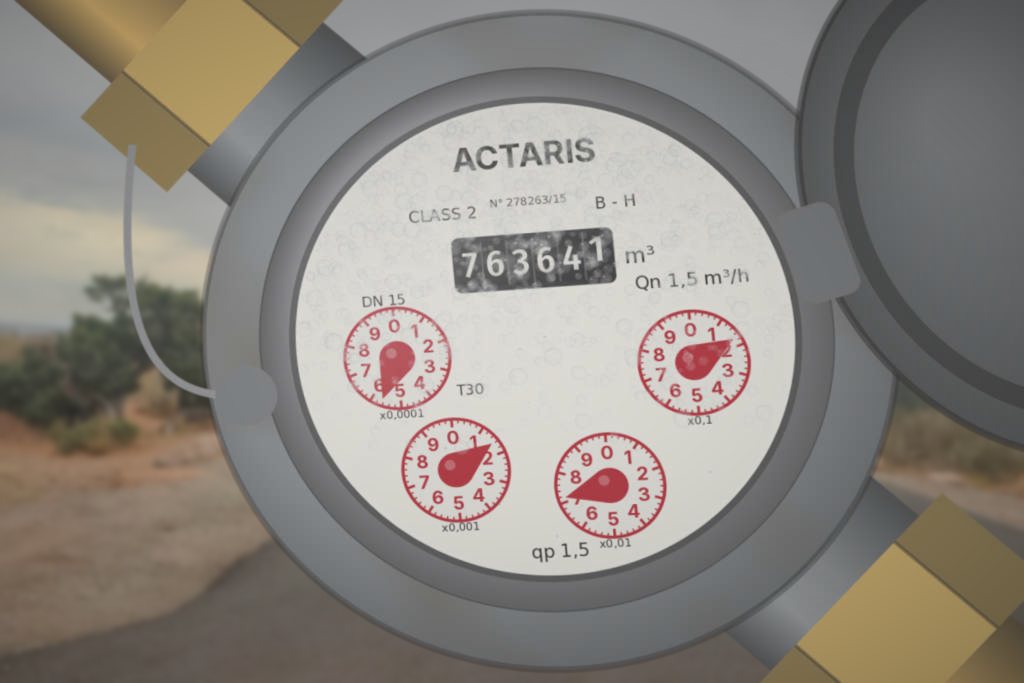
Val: 763641.1715 m³
